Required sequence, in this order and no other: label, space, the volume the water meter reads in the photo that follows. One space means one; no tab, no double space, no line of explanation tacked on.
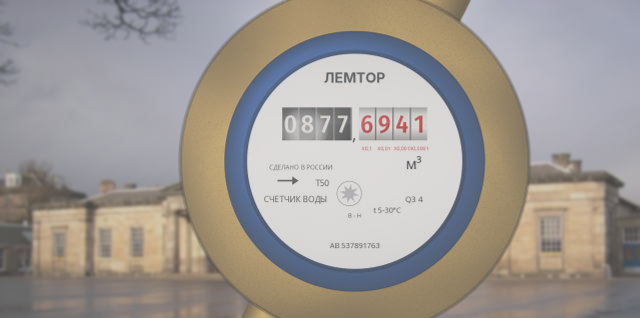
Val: 877.6941 m³
